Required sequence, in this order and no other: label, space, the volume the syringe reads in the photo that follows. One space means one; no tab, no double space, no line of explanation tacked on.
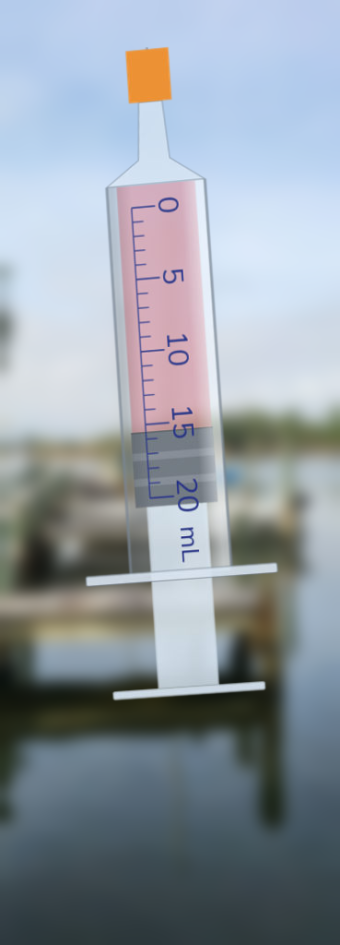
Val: 15.5 mL
